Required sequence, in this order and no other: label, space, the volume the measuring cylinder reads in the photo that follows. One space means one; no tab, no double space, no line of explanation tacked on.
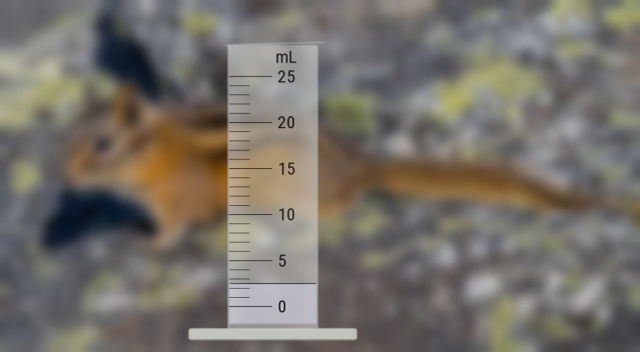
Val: 2.5 mL
